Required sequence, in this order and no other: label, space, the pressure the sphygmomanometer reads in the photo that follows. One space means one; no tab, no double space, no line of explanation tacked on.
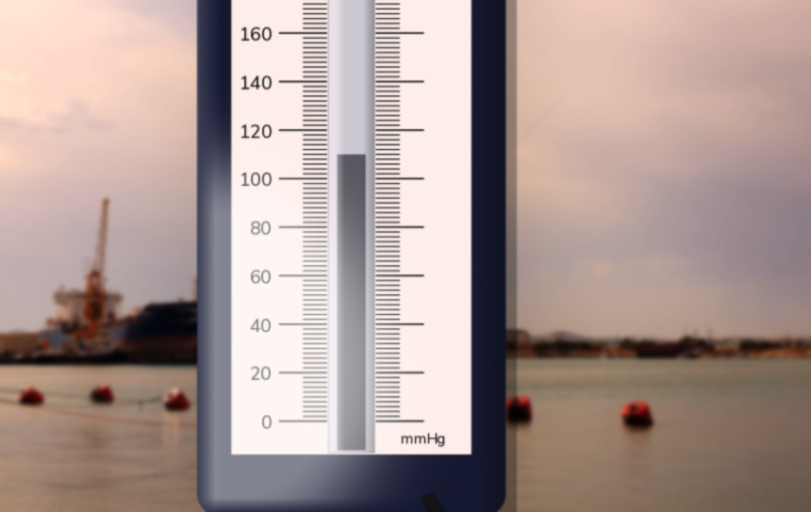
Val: 110 mmHg
